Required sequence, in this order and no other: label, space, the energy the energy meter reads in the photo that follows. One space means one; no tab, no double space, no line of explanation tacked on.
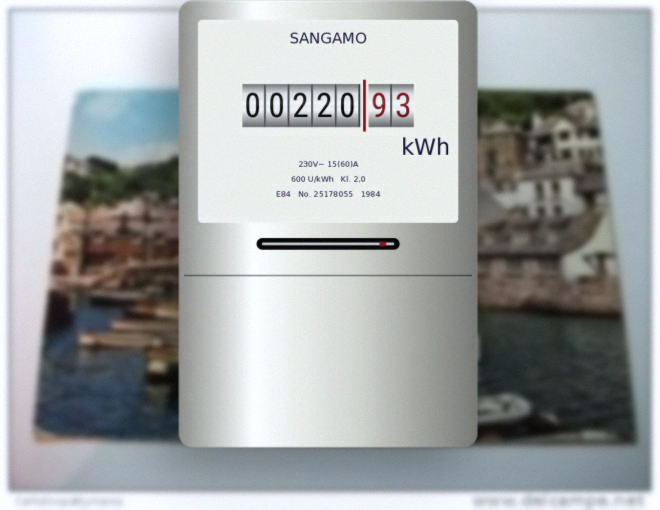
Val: 220.93 kWh
